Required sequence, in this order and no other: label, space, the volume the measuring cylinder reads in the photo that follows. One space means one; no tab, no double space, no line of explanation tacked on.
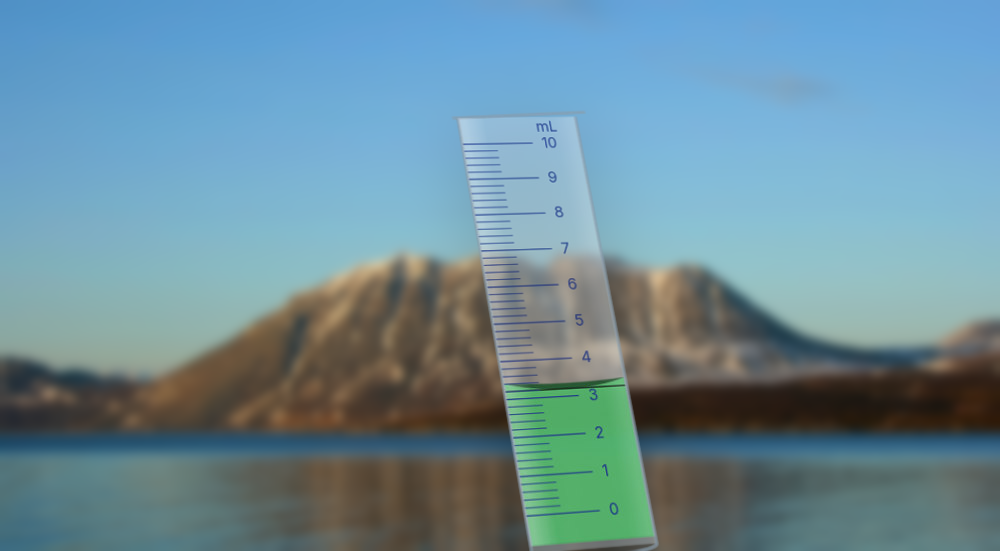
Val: 3.2 mL
